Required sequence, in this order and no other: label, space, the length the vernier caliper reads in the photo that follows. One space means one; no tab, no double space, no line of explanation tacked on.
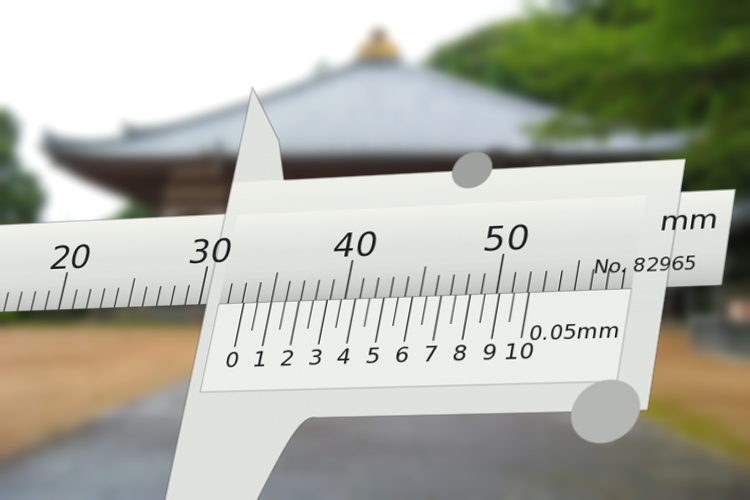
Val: 33.1 mm
